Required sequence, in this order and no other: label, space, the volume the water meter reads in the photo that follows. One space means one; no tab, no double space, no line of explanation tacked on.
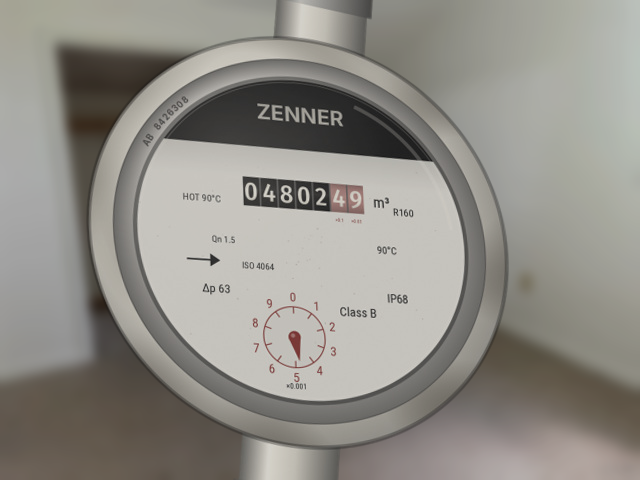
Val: 4802.494 m³
